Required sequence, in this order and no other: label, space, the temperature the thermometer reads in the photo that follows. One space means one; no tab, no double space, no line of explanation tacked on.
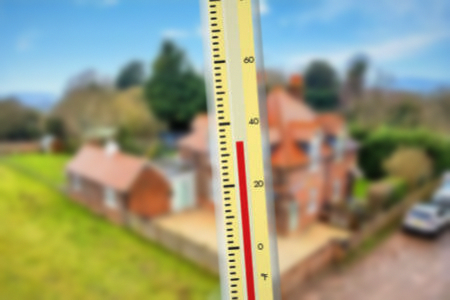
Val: 34 °F
